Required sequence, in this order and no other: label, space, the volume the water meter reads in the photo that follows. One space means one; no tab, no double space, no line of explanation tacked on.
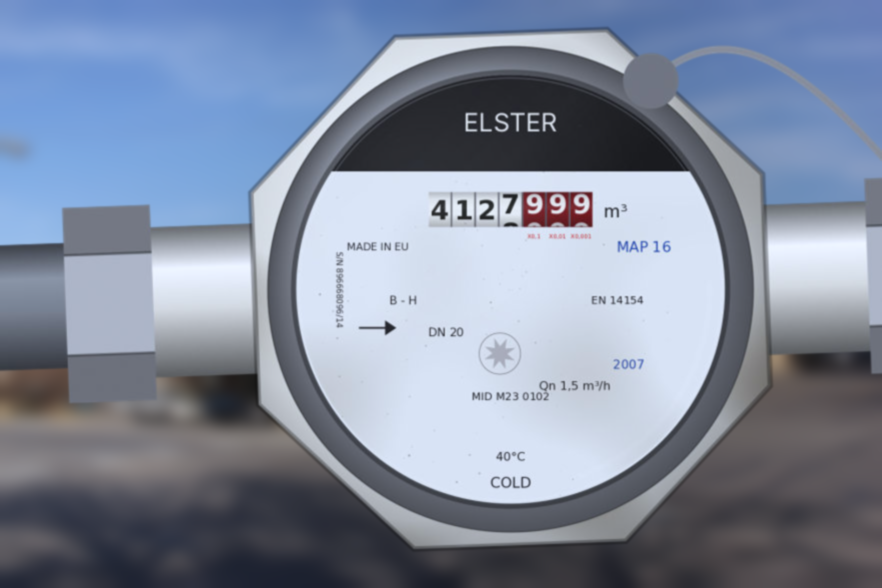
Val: 4127.999 m³
